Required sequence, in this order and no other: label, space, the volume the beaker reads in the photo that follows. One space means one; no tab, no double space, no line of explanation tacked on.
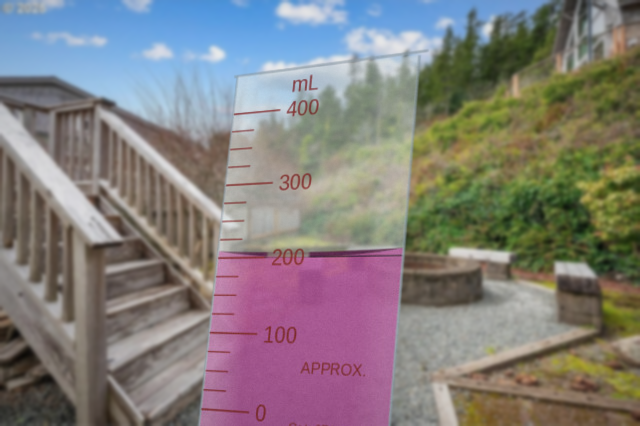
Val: 200 mL
